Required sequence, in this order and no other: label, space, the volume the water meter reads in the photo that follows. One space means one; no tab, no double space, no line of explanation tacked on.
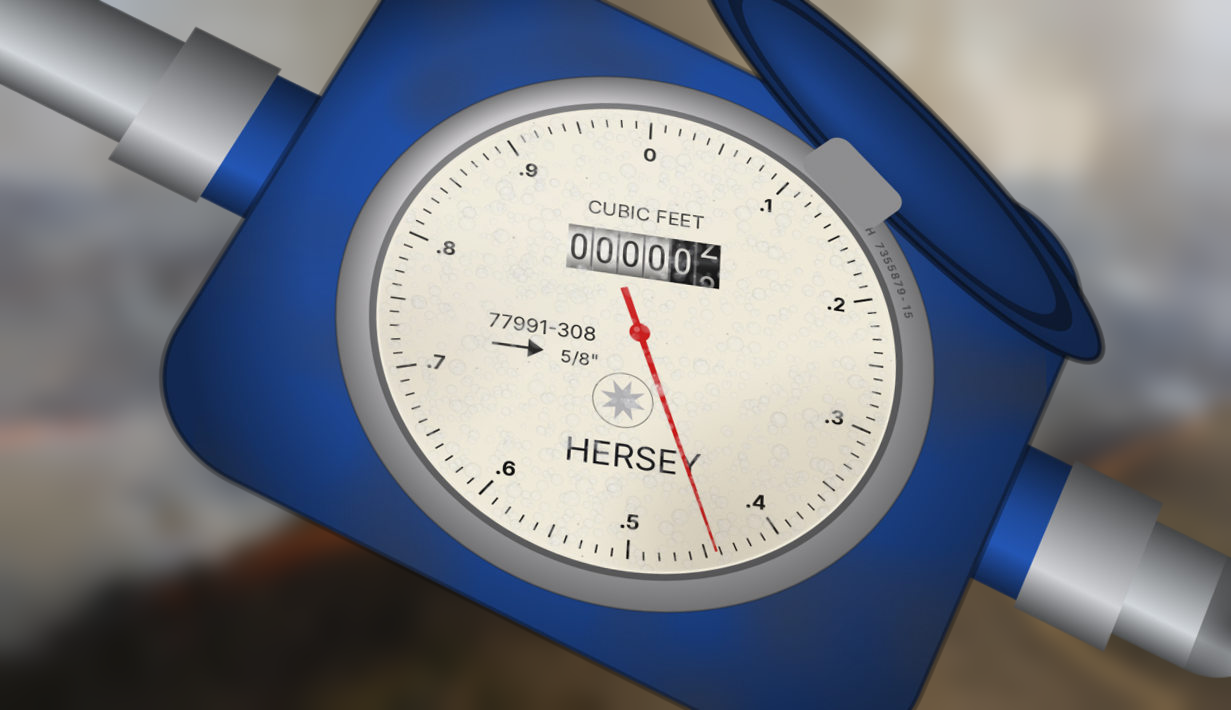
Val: 2.44 ft³
